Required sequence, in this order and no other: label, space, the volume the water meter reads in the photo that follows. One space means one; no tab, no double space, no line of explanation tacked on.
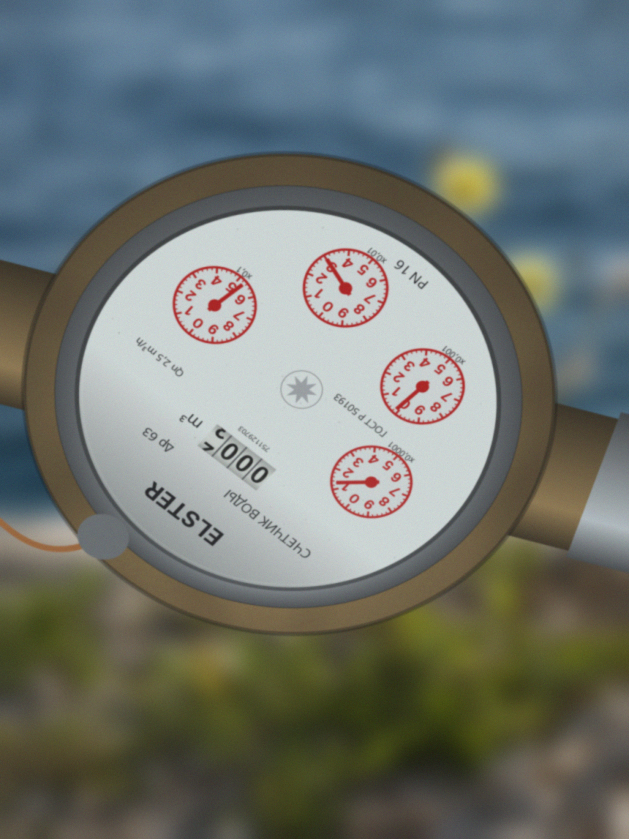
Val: 2.5301 m³
